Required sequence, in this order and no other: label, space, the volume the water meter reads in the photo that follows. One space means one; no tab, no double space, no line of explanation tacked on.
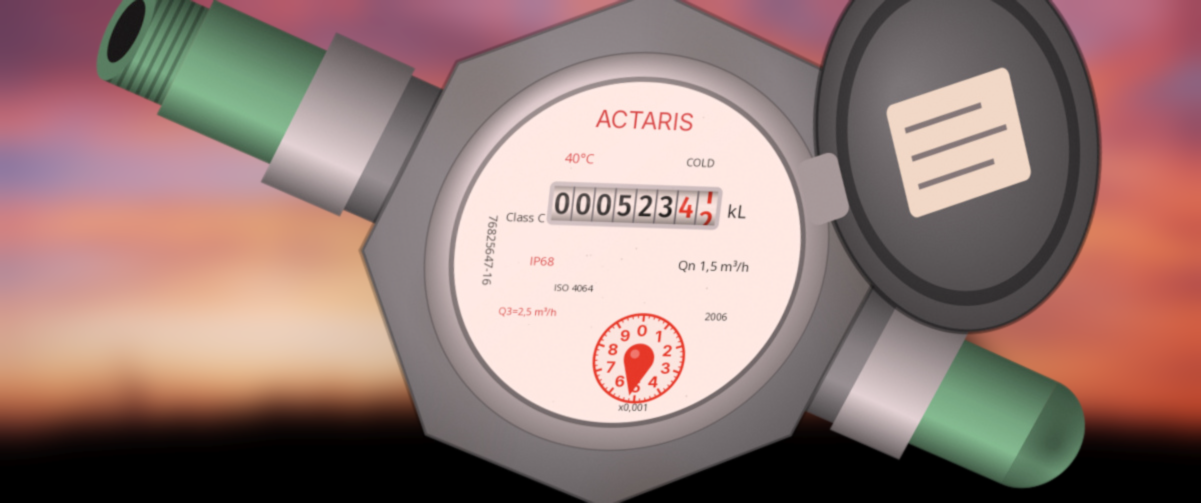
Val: 523.415 kL
